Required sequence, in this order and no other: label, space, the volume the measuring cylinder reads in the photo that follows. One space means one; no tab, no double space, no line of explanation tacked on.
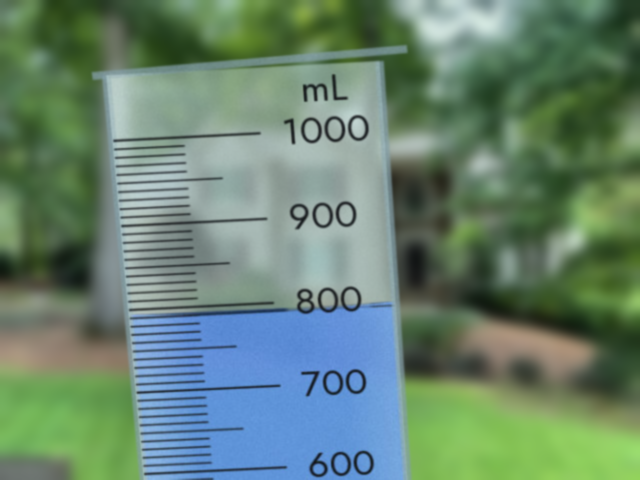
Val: 790 mL
